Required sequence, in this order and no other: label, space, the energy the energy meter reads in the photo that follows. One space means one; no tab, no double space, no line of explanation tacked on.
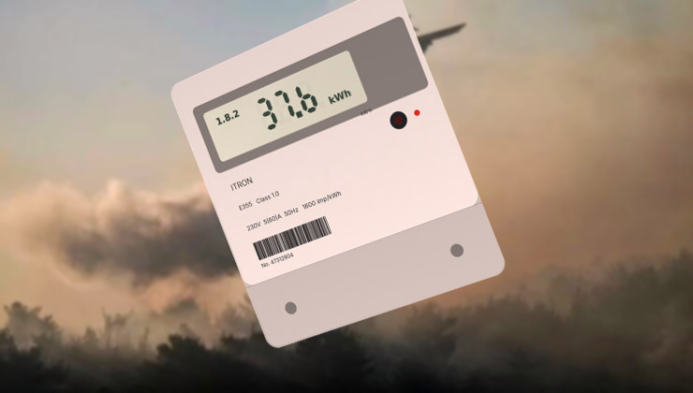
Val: 37.6 kWh
